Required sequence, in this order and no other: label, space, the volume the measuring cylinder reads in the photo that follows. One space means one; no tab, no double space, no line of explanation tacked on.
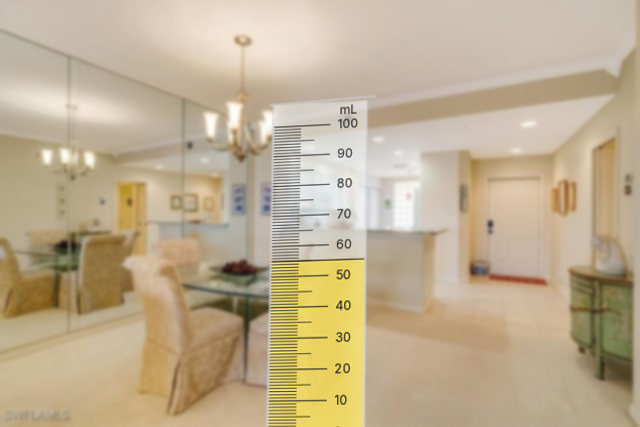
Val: 55 mL
